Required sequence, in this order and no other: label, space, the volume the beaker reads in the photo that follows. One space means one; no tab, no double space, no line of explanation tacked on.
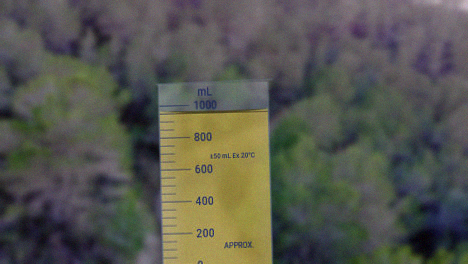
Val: 950 mL
